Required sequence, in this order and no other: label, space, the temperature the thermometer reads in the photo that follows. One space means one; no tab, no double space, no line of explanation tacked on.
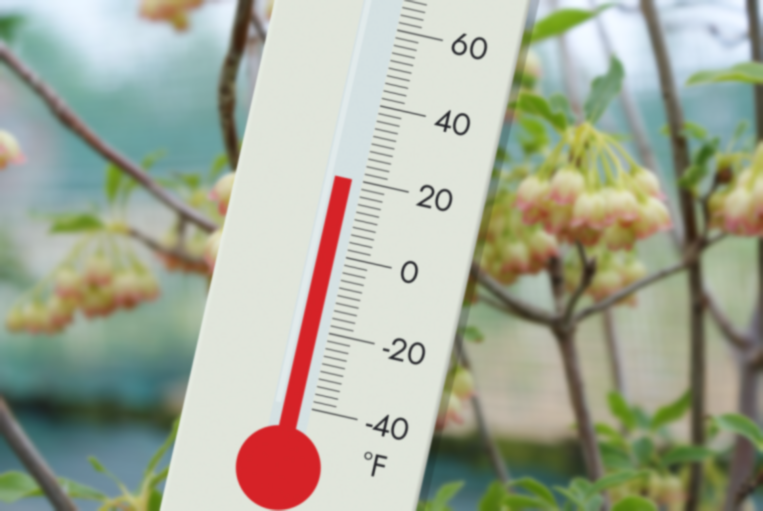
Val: 20 °F
